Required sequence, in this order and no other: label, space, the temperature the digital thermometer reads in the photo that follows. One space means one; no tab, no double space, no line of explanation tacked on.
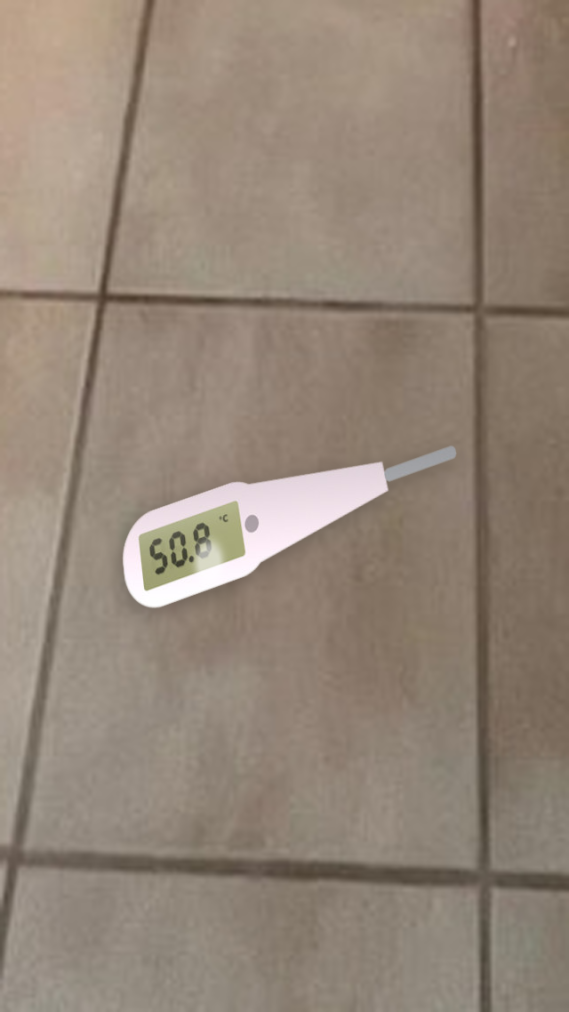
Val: 50.8 °C
